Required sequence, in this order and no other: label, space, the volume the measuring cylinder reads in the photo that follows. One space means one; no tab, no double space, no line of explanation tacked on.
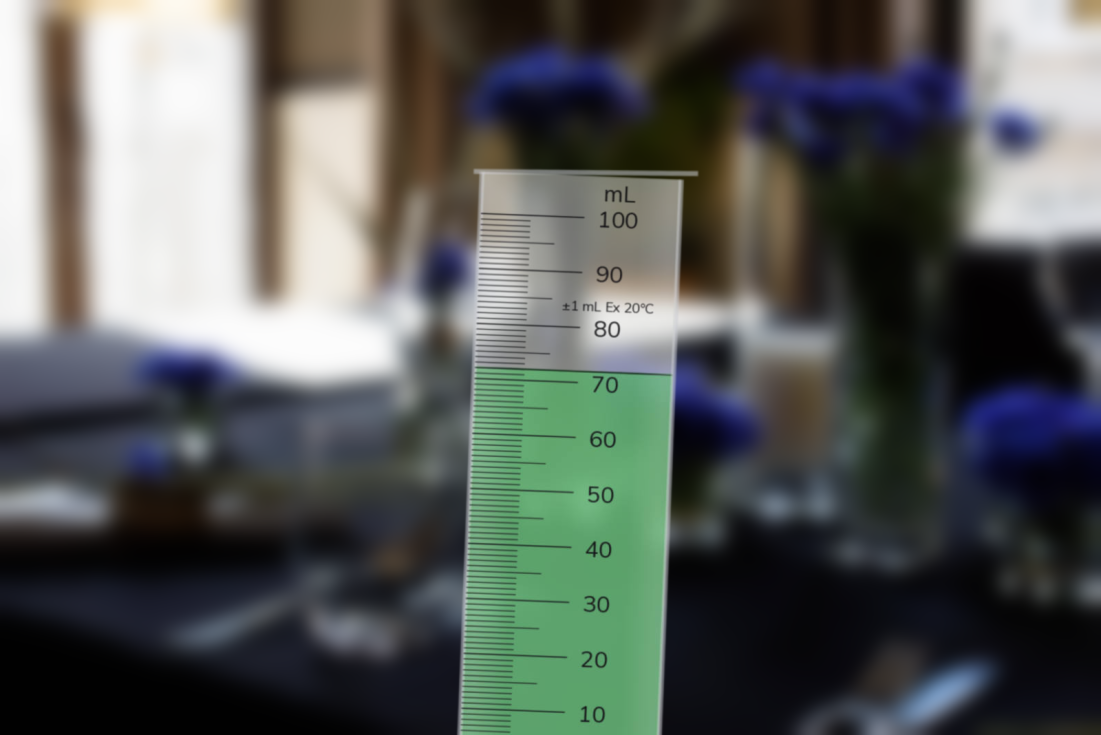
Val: 72 mL
